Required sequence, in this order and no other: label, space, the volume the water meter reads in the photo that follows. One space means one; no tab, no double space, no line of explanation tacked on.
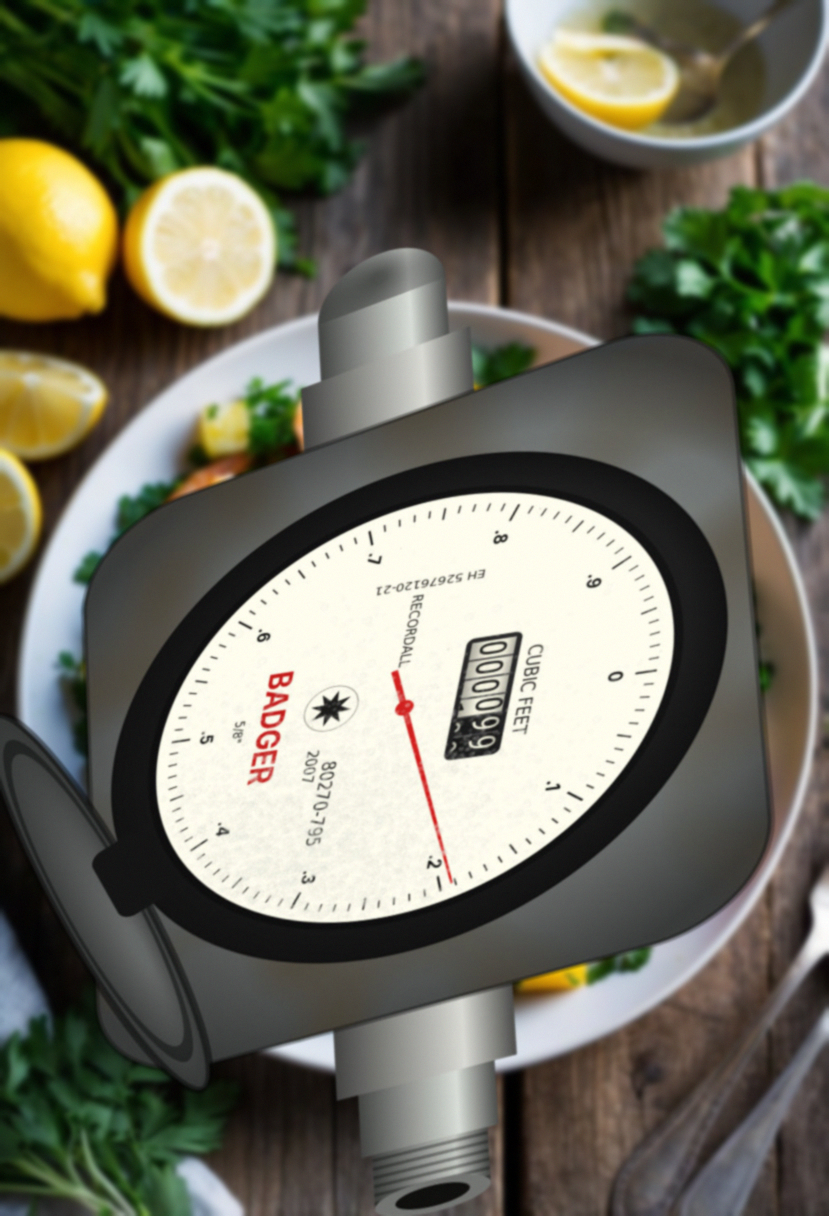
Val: 99.19 ft³
